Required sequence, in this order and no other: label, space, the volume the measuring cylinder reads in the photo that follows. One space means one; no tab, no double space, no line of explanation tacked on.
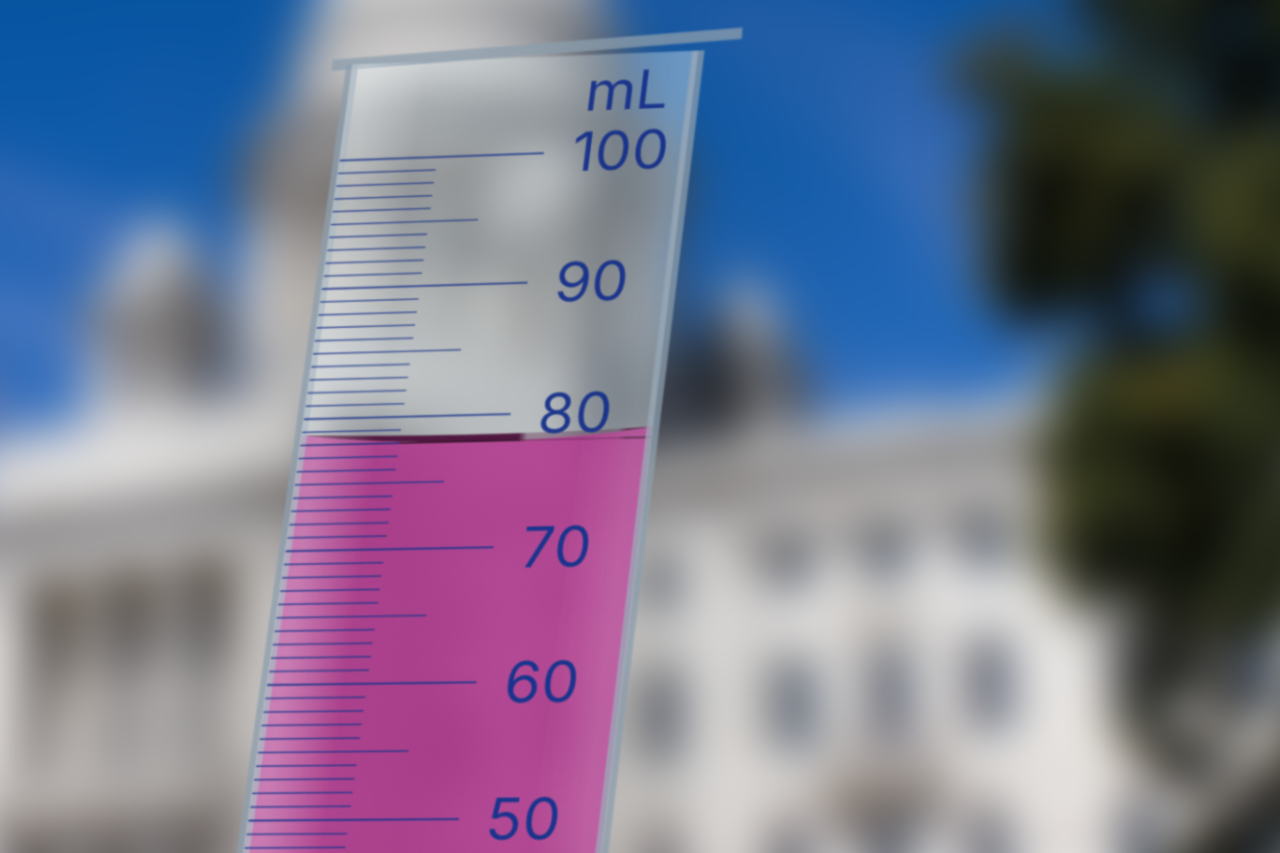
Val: 78 mL
